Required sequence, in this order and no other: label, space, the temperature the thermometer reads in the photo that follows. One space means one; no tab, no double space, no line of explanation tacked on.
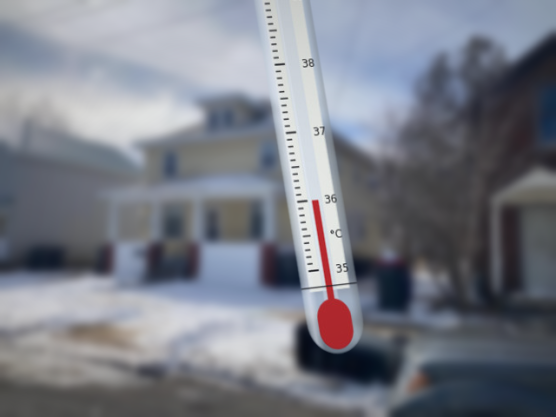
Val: 36 °C
